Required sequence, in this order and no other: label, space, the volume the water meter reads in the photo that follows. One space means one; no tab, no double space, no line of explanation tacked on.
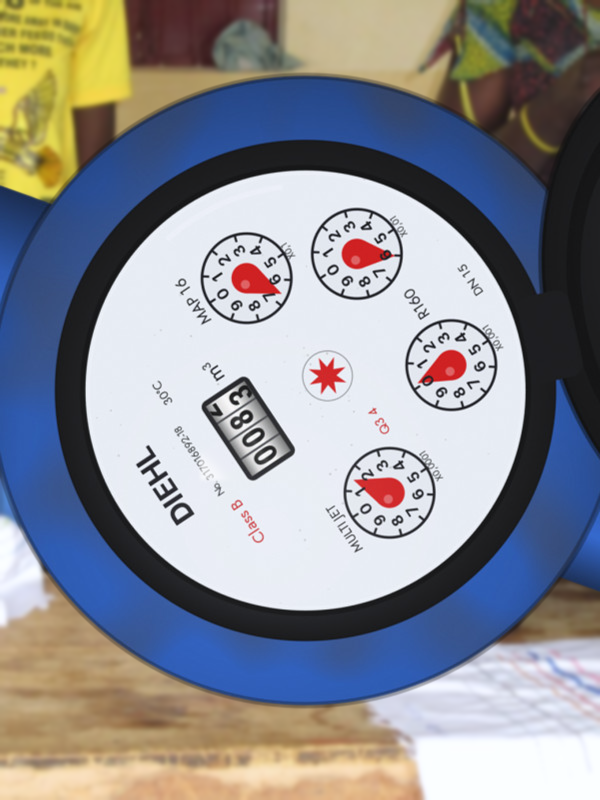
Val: 82.6601 m³
